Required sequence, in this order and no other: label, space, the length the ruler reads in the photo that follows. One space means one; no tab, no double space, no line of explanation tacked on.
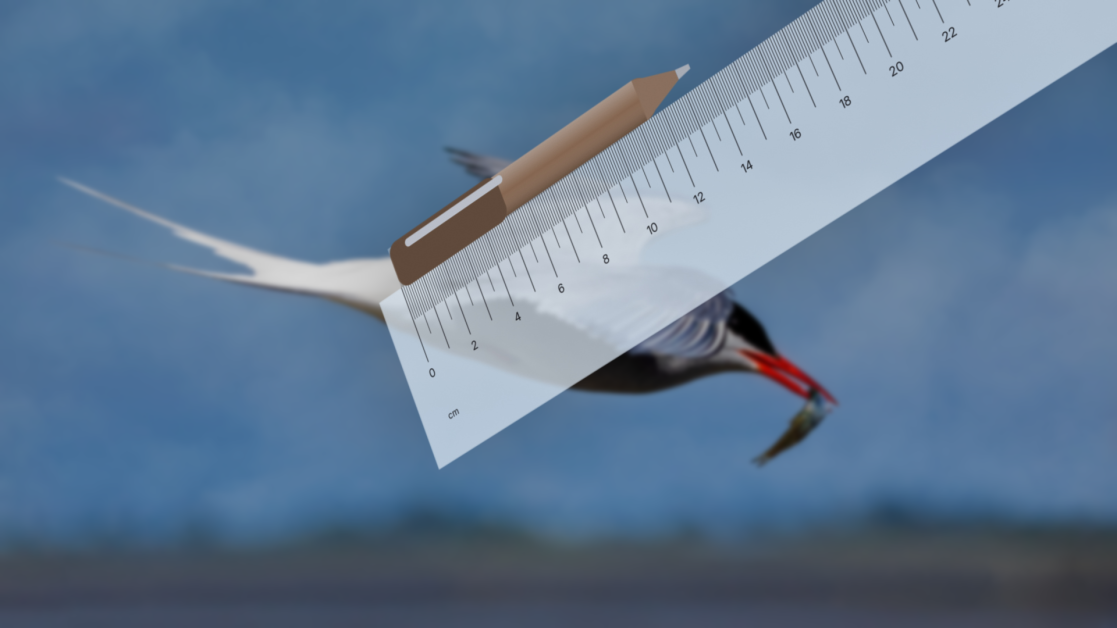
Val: 13.5 cm
